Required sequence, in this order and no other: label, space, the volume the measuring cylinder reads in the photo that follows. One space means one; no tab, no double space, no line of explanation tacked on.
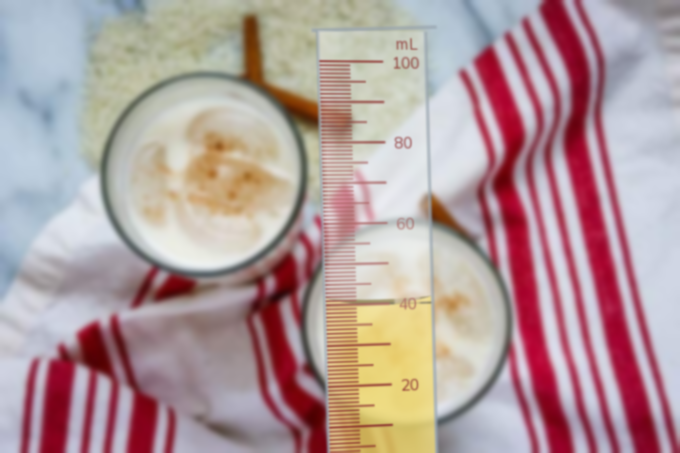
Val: 40 mL
